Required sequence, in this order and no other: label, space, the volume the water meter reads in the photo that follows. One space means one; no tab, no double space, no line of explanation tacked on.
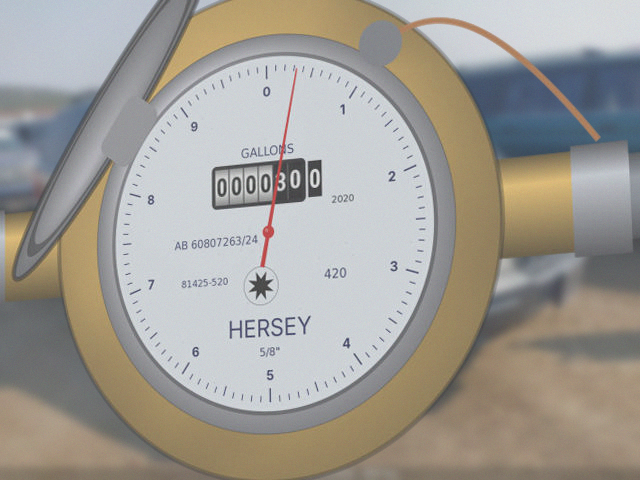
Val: 300.3 gal
